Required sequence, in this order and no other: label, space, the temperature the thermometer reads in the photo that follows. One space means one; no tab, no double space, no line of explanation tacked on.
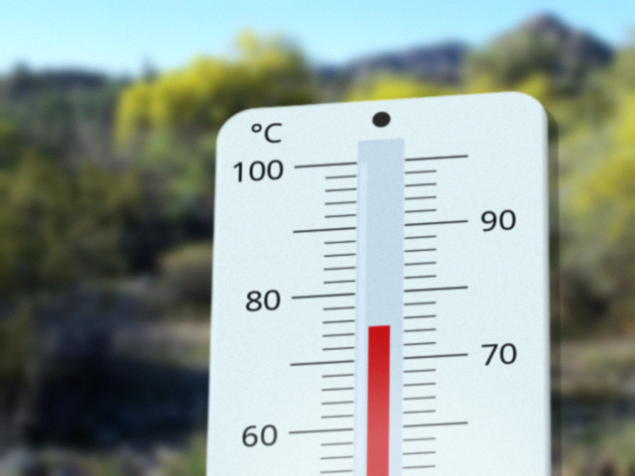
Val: 75 °C
